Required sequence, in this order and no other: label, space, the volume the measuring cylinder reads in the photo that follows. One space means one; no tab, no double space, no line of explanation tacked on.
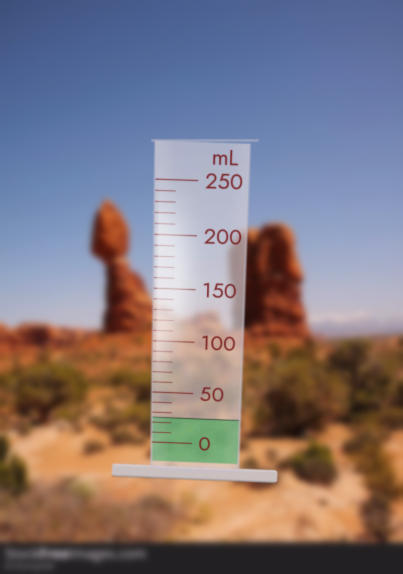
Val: 25 mL
